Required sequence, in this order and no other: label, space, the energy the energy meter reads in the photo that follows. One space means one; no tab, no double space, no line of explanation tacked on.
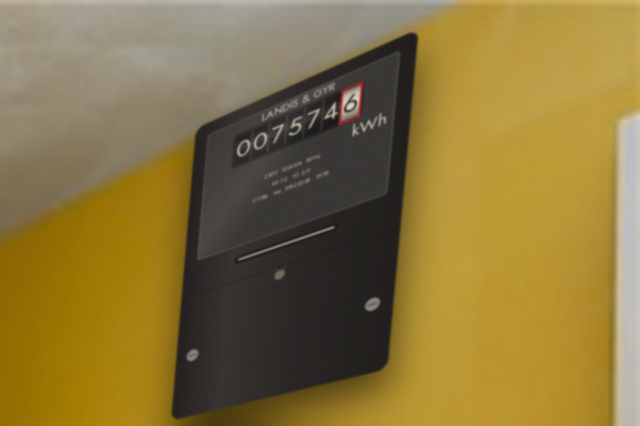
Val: 7574.6 kWh
